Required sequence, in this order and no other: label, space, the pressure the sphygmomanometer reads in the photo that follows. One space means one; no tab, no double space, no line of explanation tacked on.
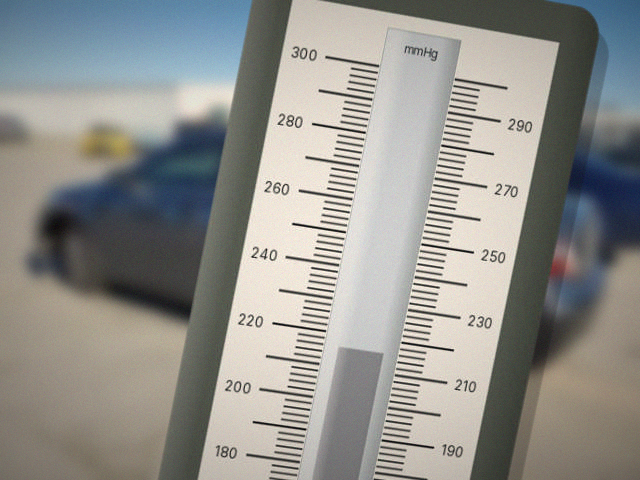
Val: 216 mmHg
